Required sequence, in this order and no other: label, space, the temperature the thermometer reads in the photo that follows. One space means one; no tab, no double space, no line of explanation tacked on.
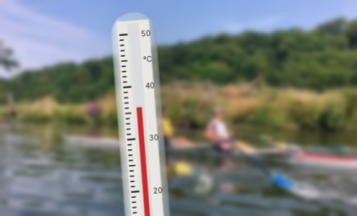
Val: 36 °C
